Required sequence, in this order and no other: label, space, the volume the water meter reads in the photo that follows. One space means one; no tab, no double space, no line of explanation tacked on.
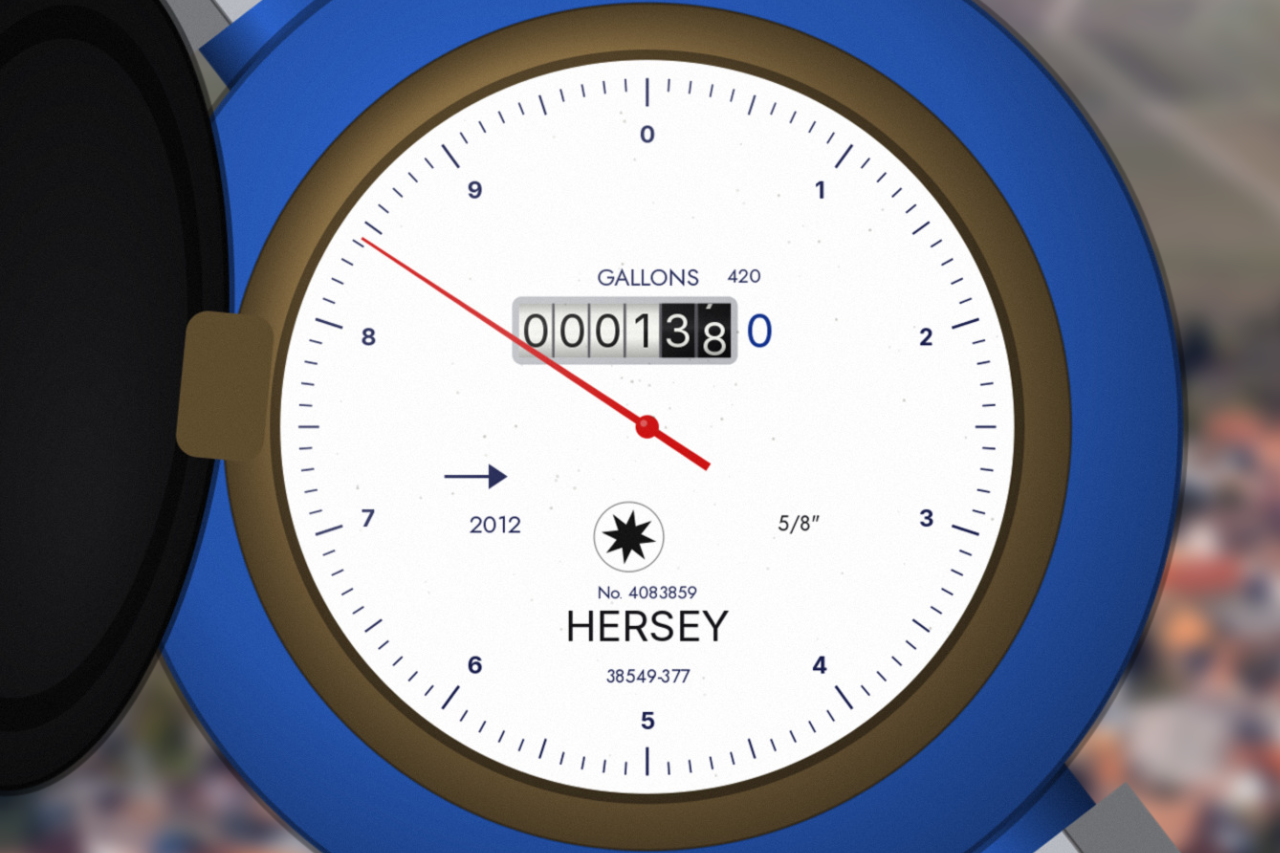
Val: 1378.4 gal
